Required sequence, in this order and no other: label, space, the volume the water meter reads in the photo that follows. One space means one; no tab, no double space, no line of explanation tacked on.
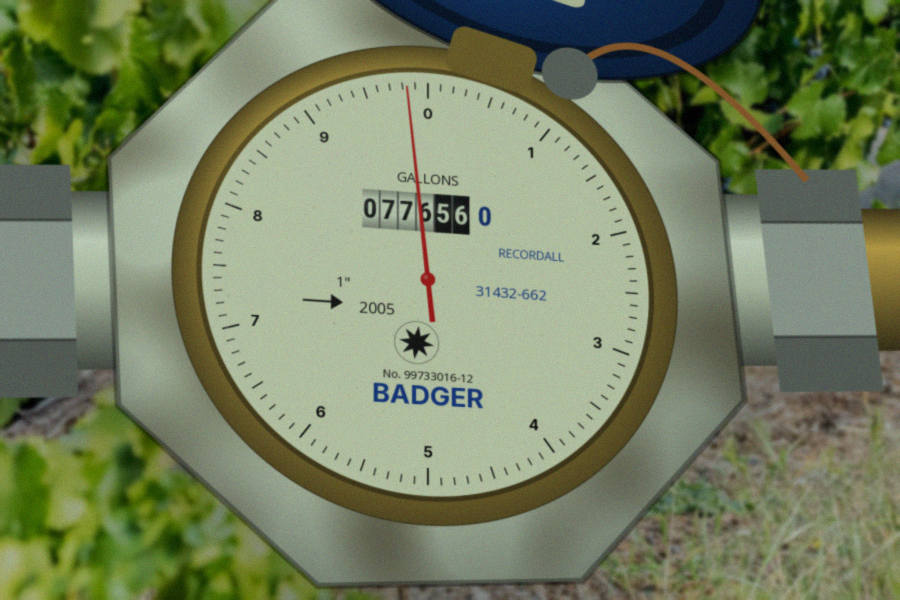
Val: 776559.8 gal
